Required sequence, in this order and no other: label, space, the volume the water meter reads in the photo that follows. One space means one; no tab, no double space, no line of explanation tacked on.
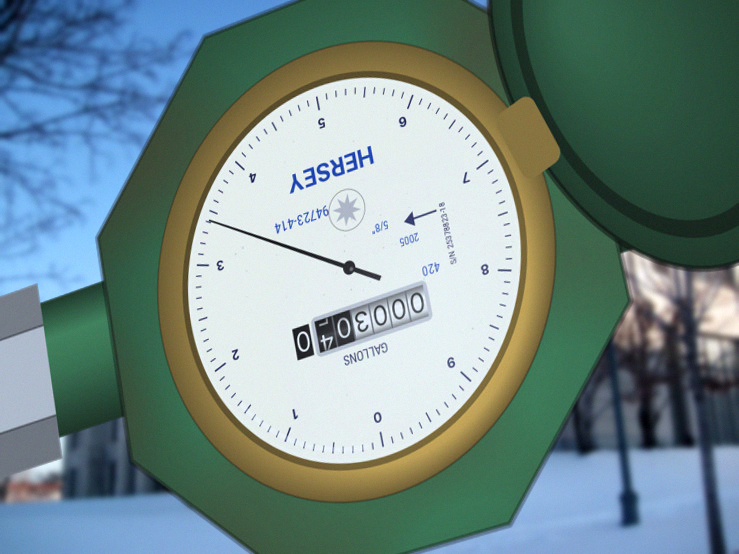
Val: 3043.4 gal
